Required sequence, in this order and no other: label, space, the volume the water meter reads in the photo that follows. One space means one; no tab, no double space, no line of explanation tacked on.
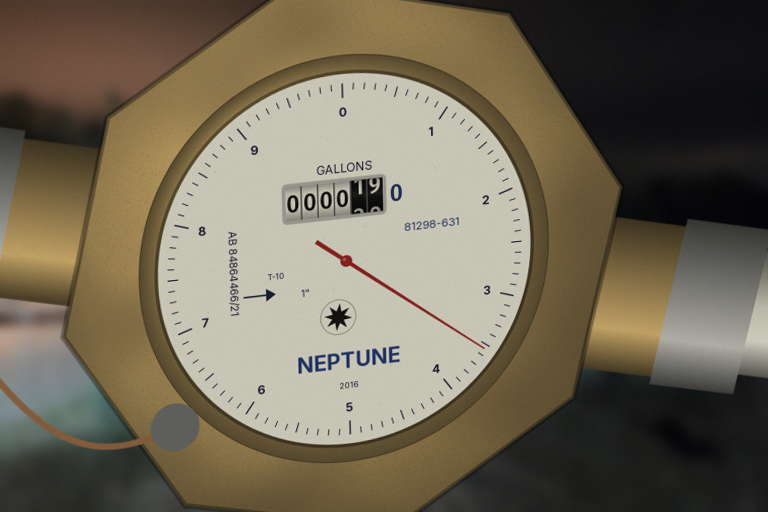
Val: 193.5 gal
